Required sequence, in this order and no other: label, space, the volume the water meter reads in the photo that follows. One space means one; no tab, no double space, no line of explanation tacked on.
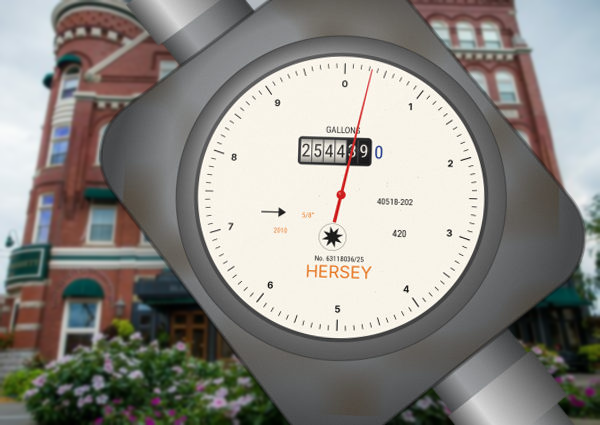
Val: 2544390.3 gal
